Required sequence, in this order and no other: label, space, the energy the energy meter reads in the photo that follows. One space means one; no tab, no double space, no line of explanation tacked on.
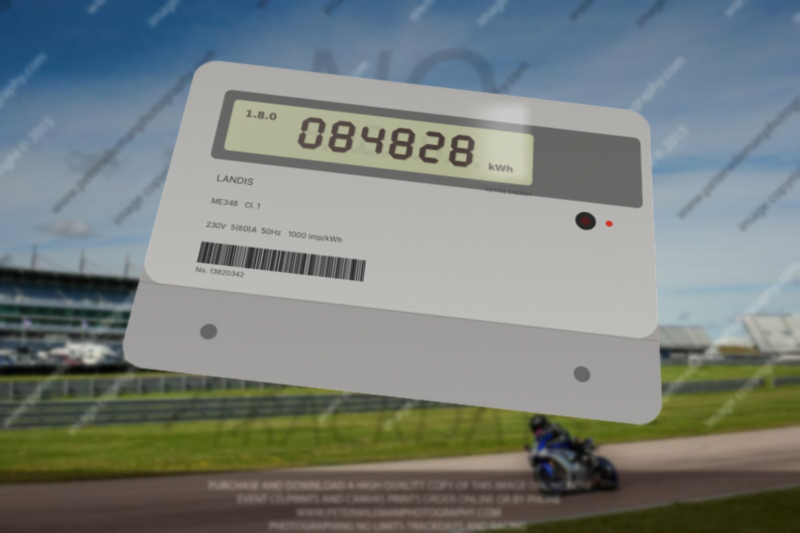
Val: 84828 kWh
